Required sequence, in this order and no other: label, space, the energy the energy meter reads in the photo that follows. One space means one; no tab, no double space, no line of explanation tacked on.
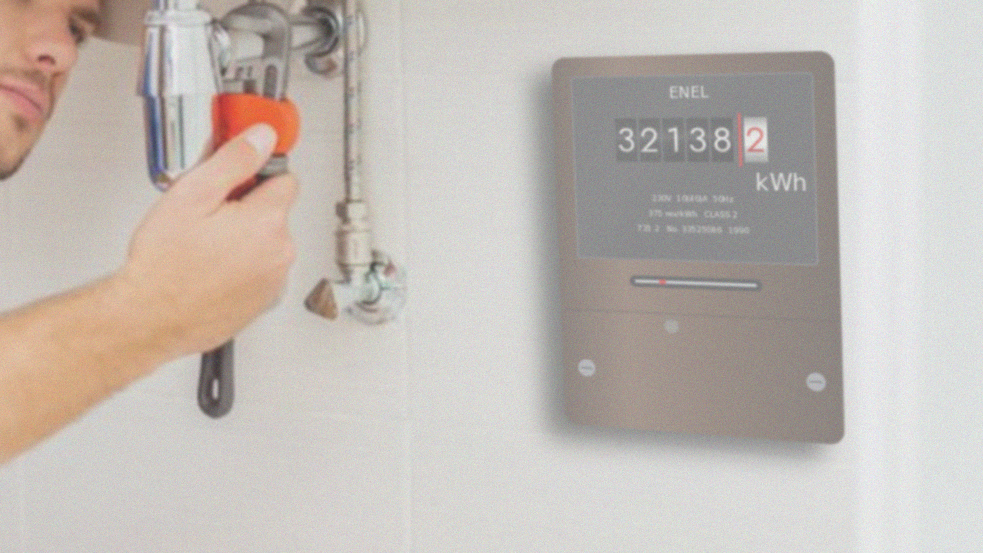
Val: 32138.2 kWh
